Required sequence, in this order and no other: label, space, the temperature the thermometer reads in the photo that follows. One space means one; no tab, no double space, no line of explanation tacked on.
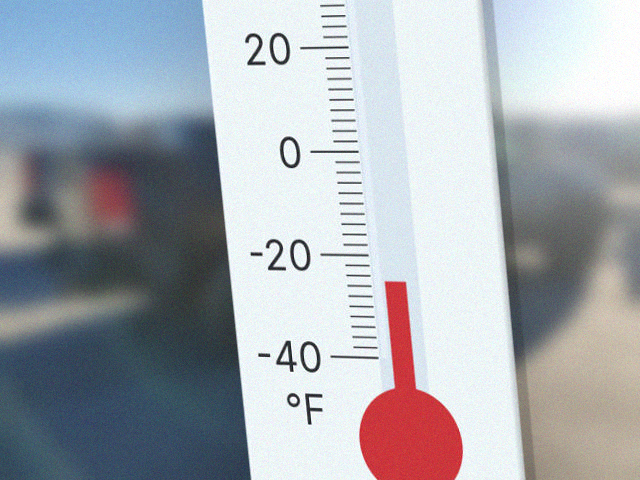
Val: -25 °F
